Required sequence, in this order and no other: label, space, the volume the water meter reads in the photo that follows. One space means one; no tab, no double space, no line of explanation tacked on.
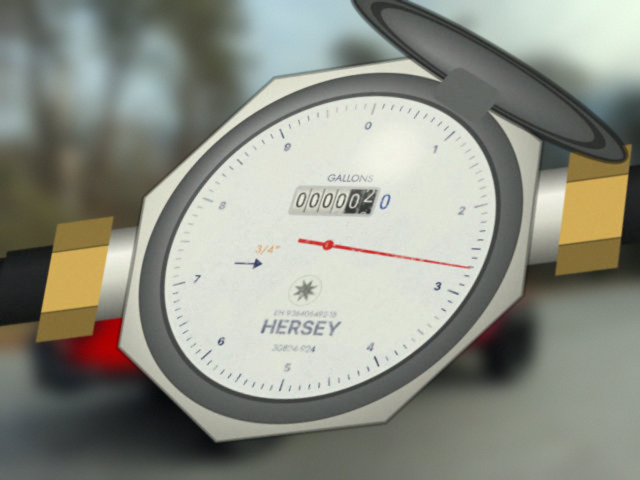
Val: 22.7 gal
